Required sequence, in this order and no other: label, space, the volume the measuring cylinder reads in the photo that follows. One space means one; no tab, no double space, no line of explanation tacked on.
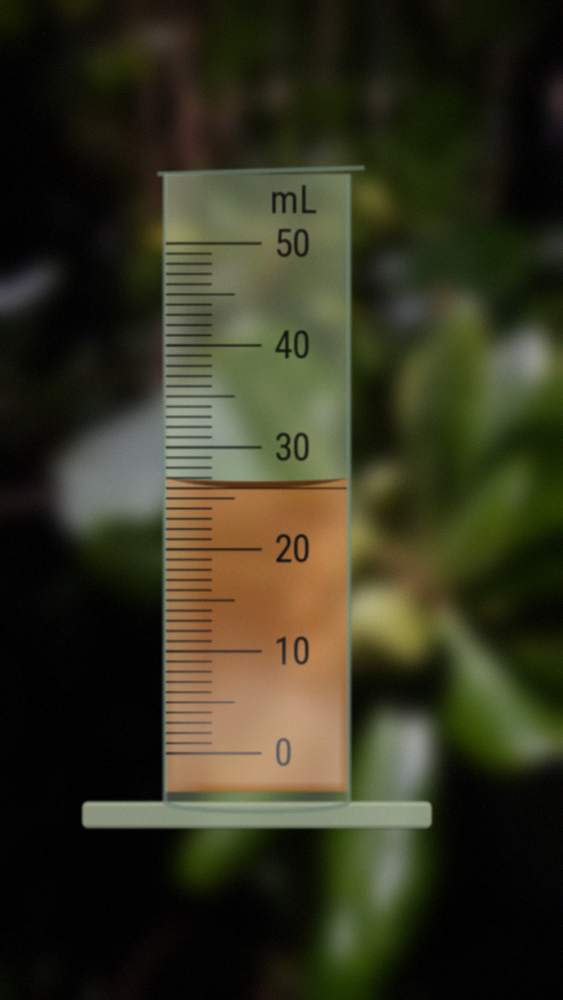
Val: 26 mL
